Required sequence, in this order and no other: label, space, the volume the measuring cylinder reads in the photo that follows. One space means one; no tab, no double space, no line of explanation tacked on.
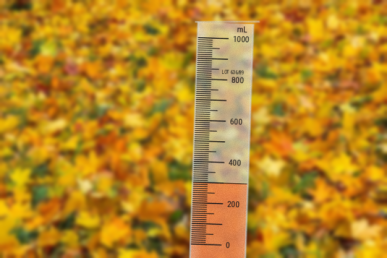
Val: 300 mL
